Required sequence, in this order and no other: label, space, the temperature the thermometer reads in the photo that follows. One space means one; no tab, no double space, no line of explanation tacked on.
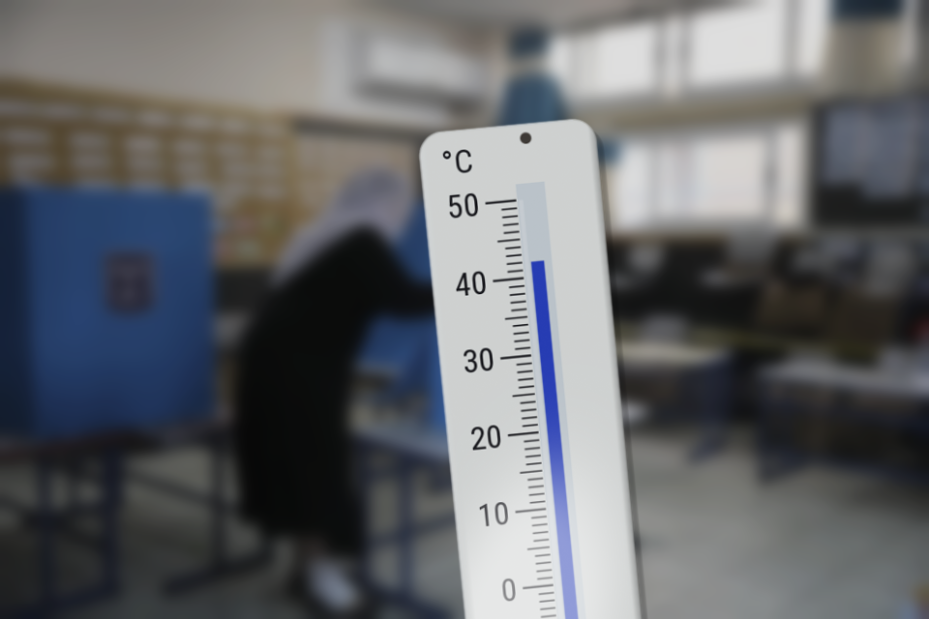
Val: 42 °C
